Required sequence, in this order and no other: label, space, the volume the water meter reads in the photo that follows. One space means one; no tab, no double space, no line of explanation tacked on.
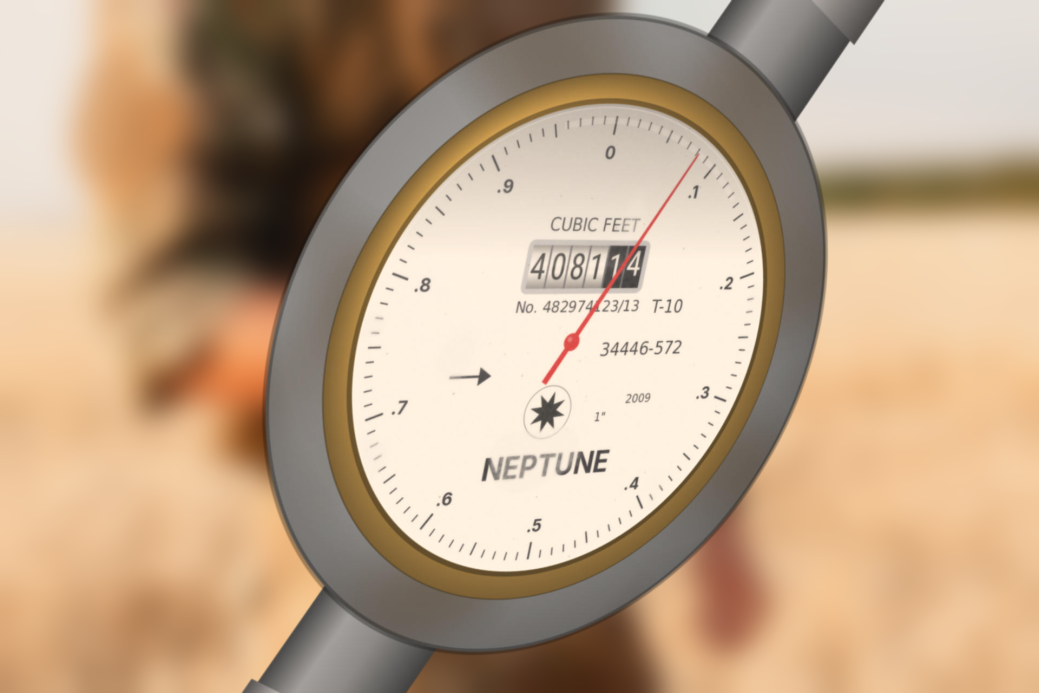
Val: 408114.08 ft³
